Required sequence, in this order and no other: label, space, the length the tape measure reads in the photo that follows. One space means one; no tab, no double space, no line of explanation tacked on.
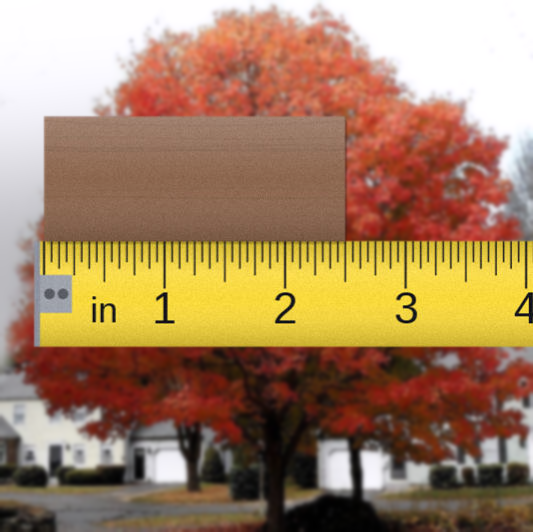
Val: 2.5 in
